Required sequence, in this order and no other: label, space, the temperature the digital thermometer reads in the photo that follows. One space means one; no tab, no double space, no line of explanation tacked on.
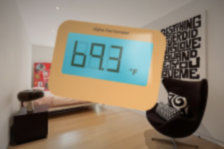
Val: 69.3 °F
